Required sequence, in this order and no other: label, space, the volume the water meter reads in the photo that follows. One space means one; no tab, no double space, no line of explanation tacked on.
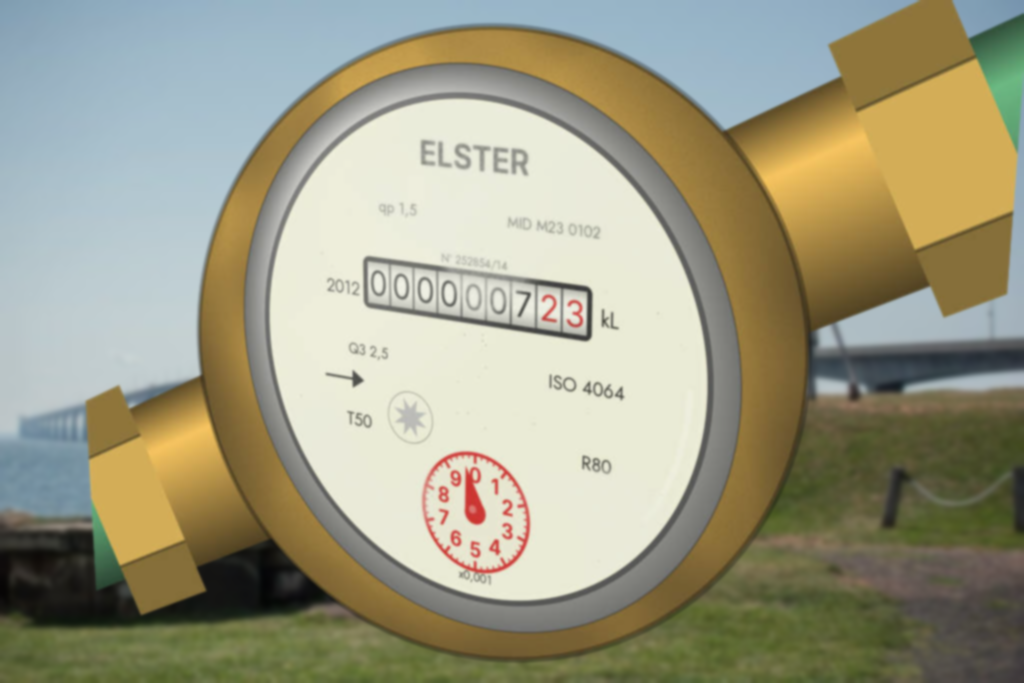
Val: 7.229 kL
